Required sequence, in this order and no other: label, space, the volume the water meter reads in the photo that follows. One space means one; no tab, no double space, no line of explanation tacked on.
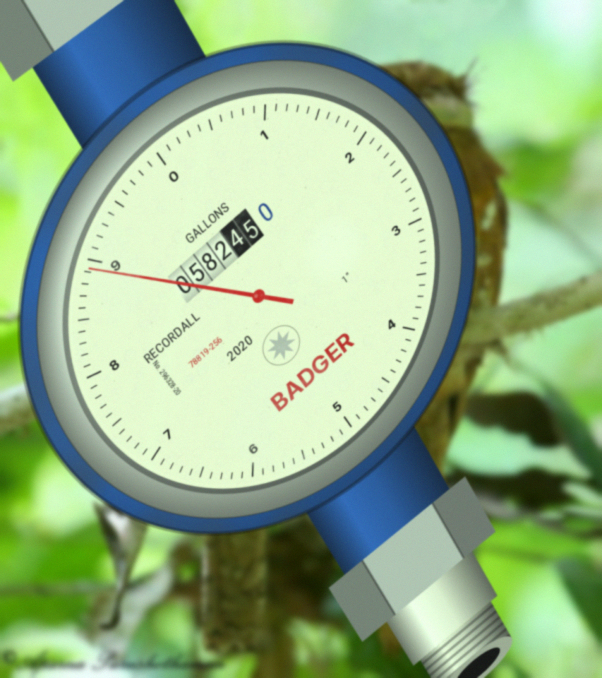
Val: 582448.9 gal
